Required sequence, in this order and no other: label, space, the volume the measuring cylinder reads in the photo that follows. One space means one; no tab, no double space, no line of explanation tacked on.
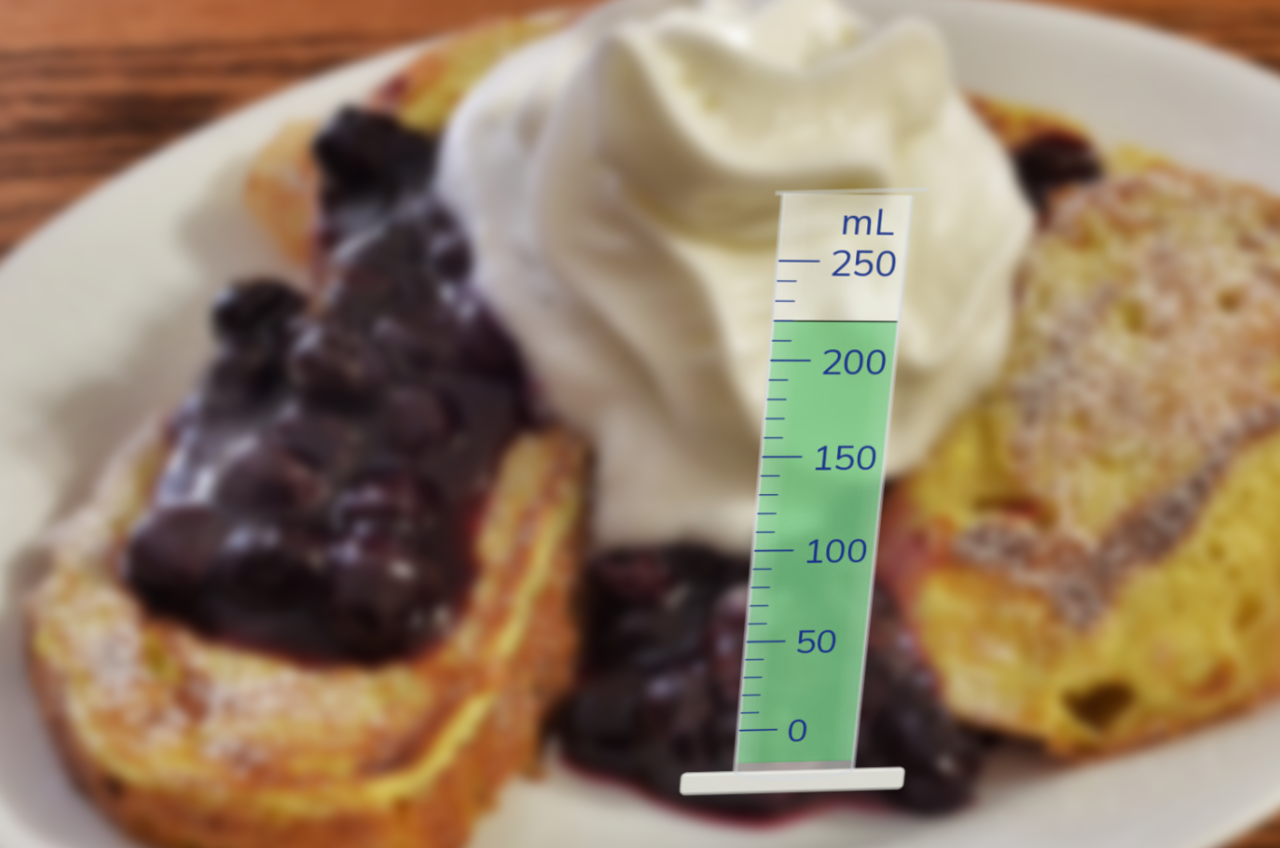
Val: 220 mL
